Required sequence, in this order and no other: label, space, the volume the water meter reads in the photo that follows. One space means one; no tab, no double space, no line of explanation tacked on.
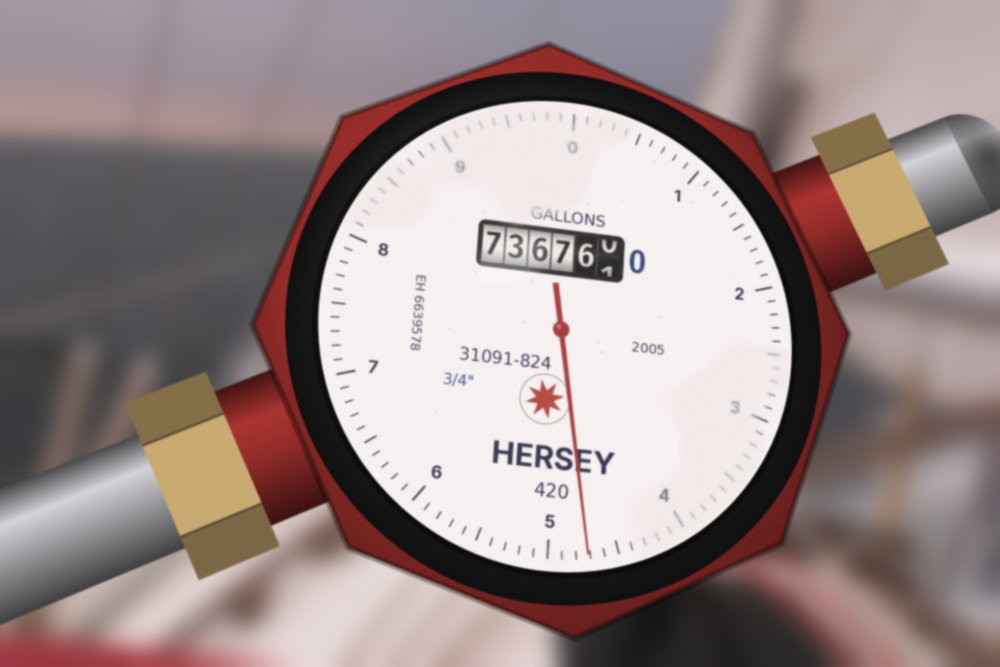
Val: 7367604.7 gal
